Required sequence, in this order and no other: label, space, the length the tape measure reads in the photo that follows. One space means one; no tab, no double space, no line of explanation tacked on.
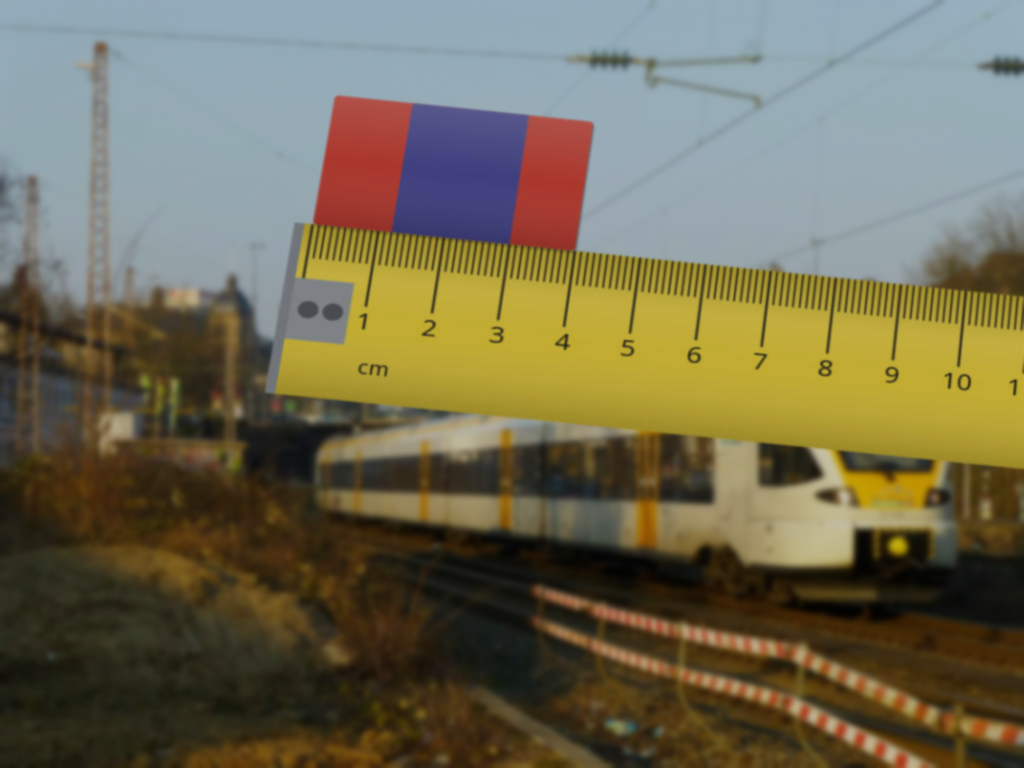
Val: 4 cm
